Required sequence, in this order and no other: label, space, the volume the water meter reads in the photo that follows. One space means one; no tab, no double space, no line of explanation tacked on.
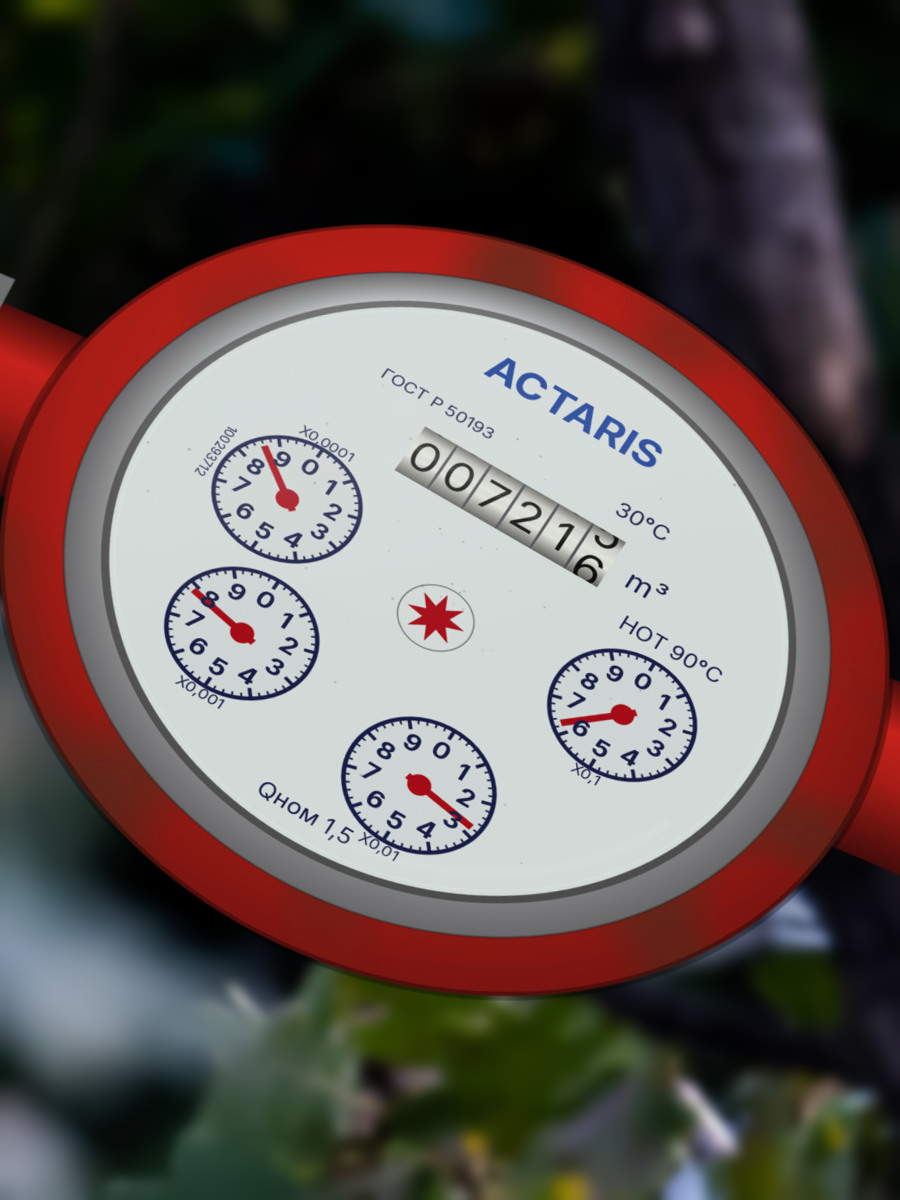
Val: 7215.6278 m³
